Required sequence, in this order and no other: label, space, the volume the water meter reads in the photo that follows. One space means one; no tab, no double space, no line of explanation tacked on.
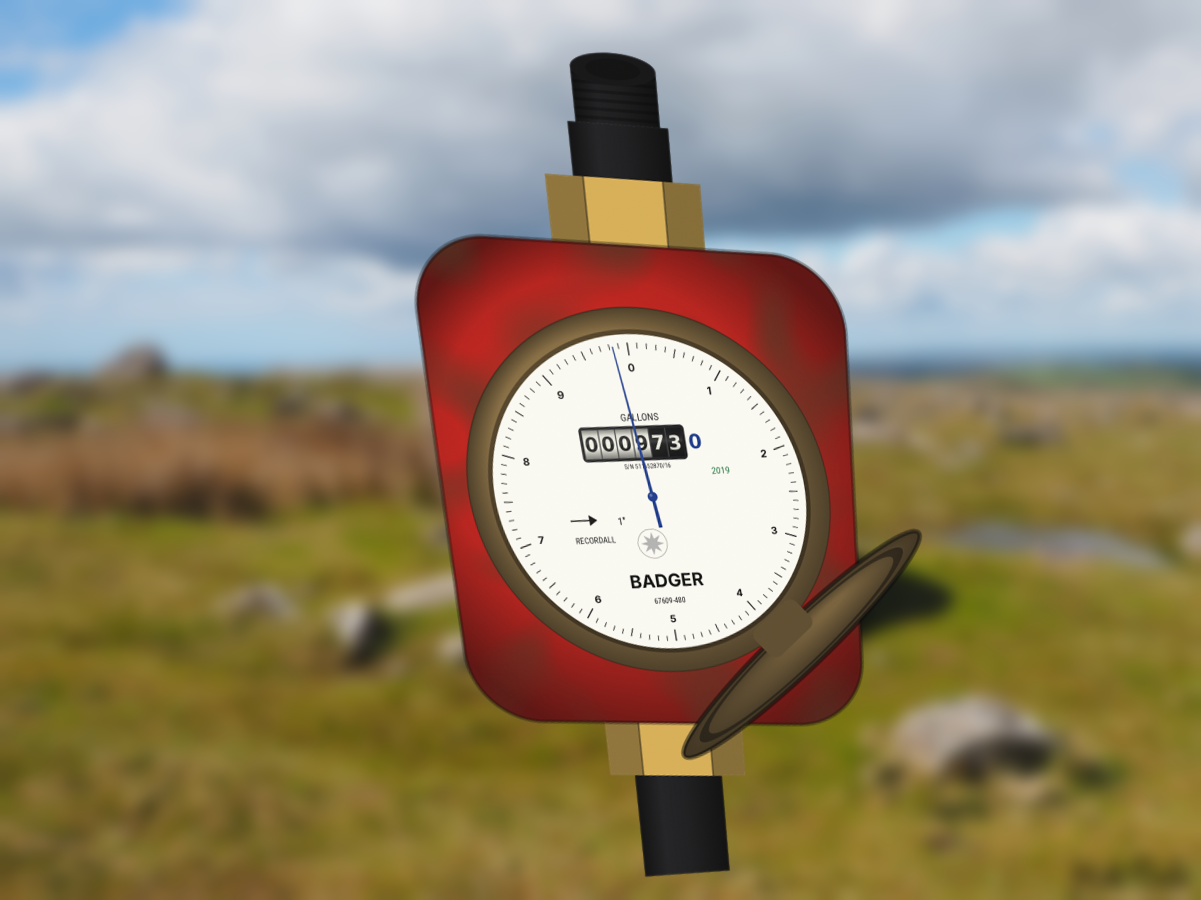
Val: 9729.8 gal
